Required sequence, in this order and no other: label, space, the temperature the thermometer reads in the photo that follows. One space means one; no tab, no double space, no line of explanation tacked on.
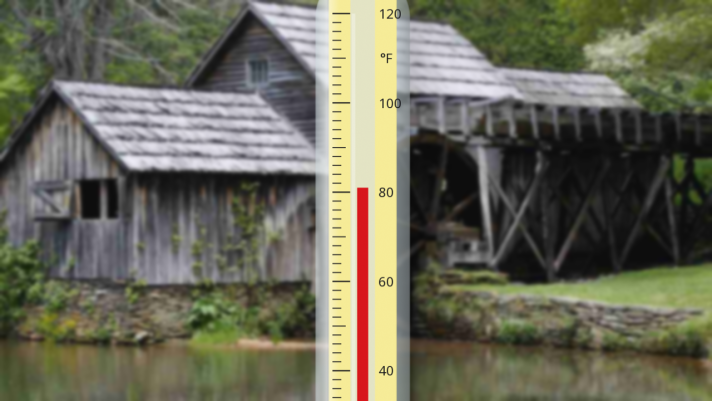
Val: 81 °F
